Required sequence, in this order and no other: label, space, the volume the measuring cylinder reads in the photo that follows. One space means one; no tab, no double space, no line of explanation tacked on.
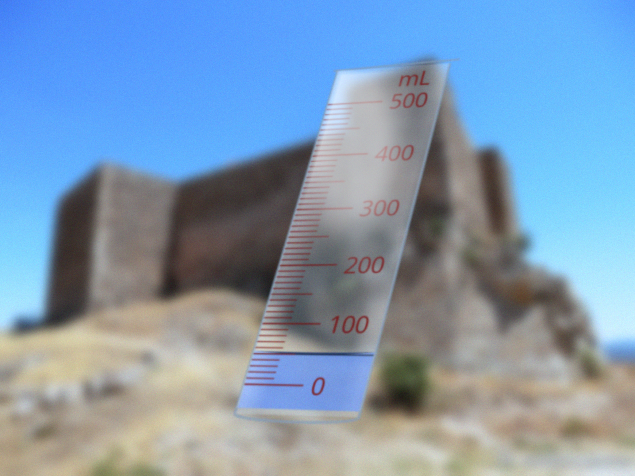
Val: 50 mL
